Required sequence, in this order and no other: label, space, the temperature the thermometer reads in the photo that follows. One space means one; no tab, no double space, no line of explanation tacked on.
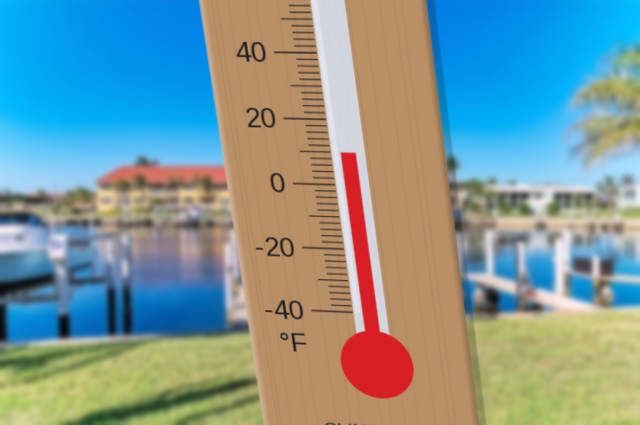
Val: 10 °F
